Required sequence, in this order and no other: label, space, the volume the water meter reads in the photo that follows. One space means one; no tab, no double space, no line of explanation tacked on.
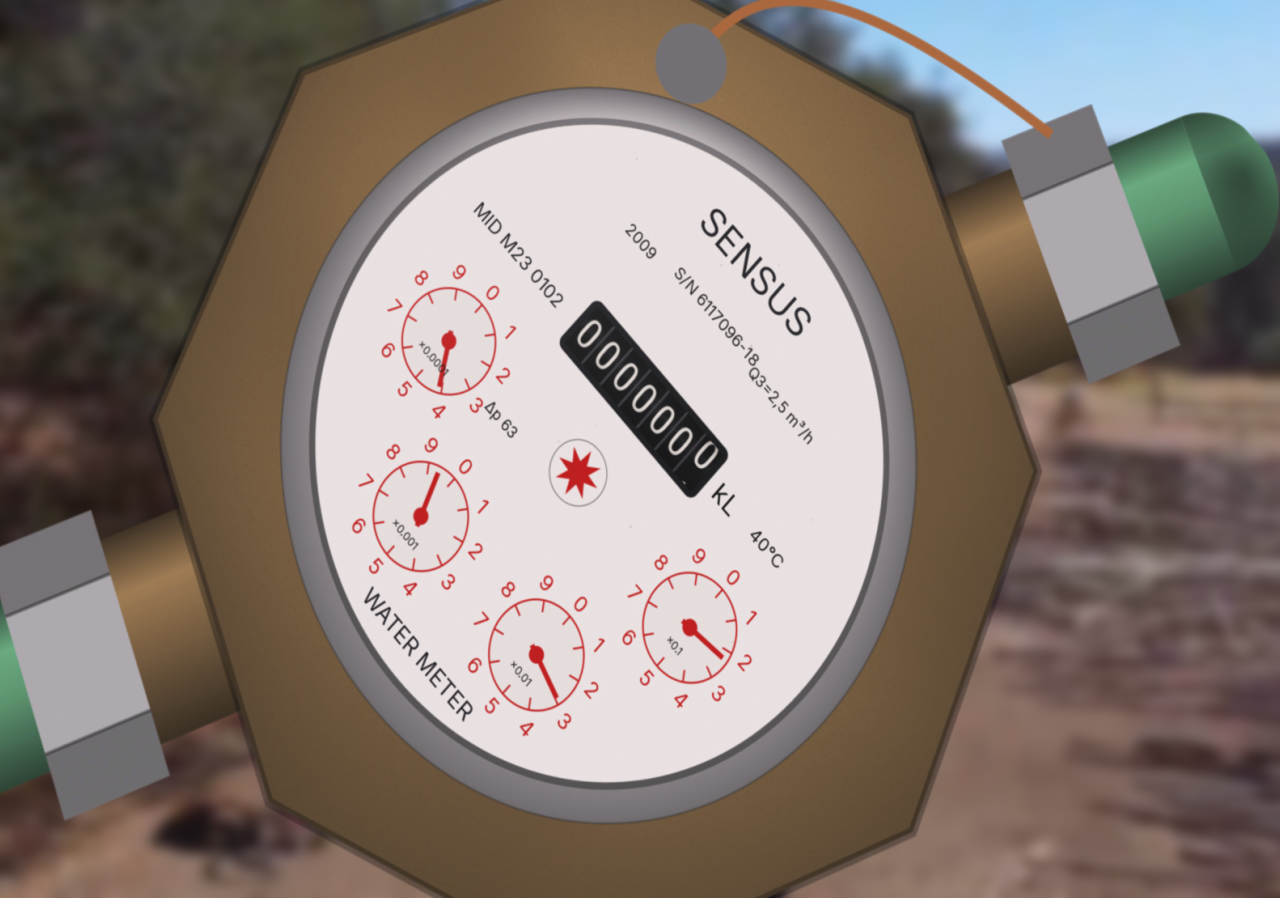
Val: 0.2294 kL
